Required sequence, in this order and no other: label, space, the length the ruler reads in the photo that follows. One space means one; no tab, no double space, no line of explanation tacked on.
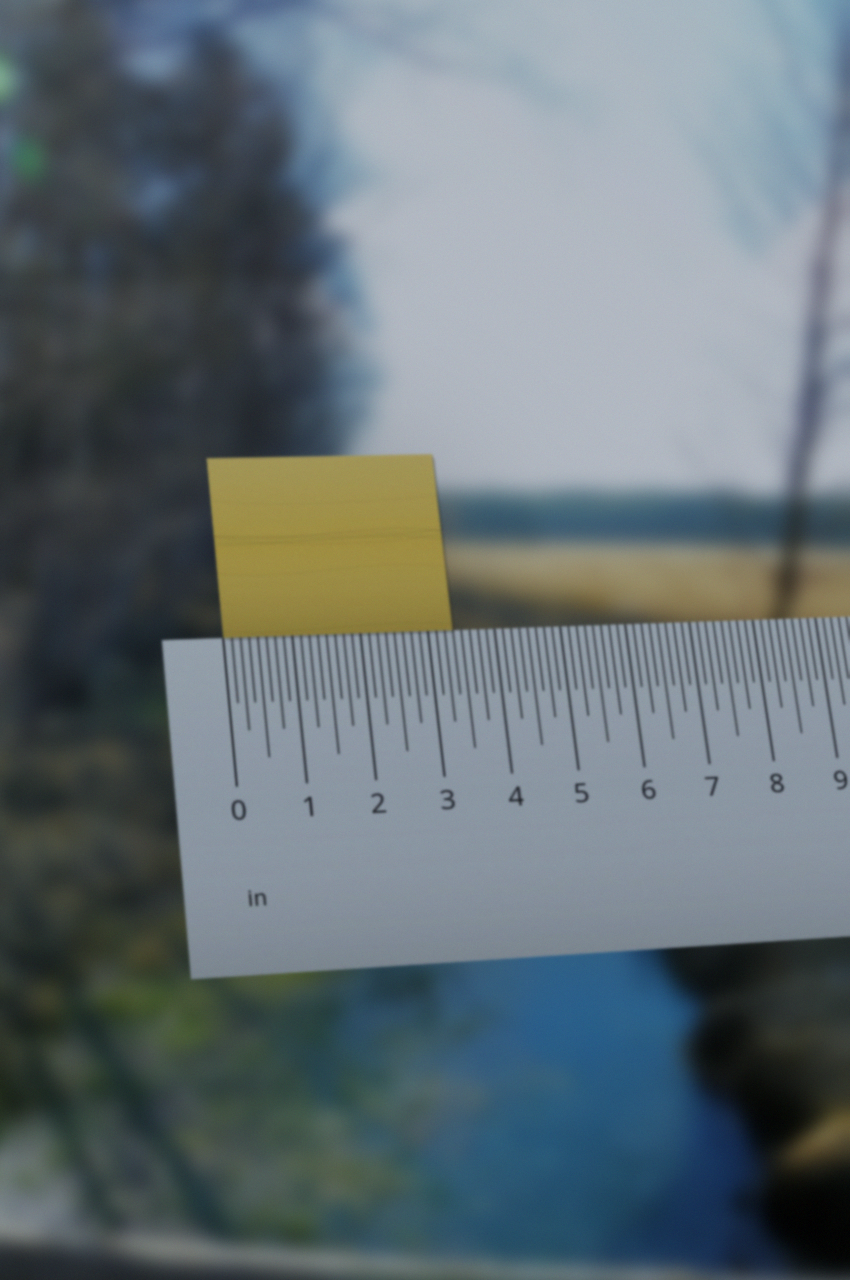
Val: 3.375 in
